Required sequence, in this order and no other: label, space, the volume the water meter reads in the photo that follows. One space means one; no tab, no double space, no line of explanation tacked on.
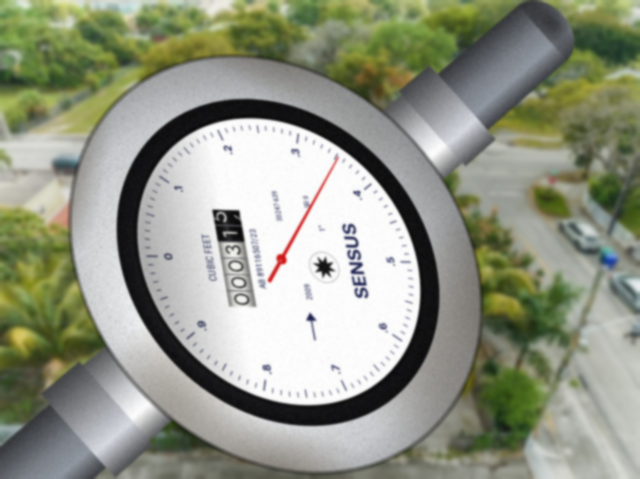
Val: 315.35 ft³
